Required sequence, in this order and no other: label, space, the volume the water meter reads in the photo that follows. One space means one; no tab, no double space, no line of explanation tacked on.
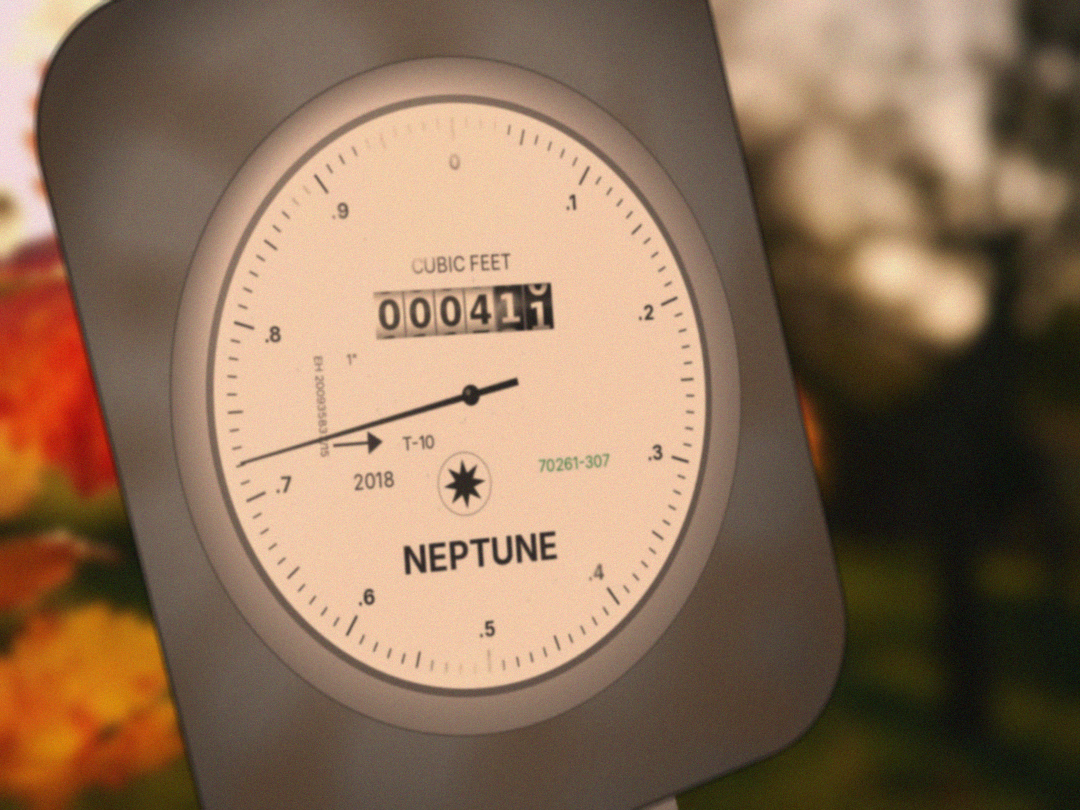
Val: 410.72 ft³
